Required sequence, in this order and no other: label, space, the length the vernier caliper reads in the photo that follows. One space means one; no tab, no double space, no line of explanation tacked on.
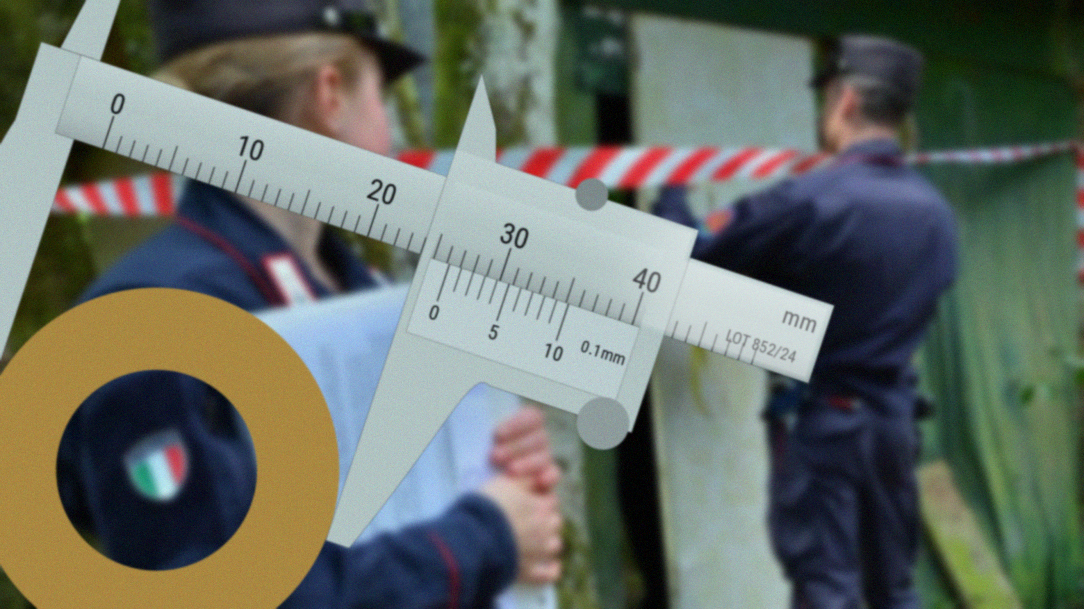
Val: 26.2 mm
